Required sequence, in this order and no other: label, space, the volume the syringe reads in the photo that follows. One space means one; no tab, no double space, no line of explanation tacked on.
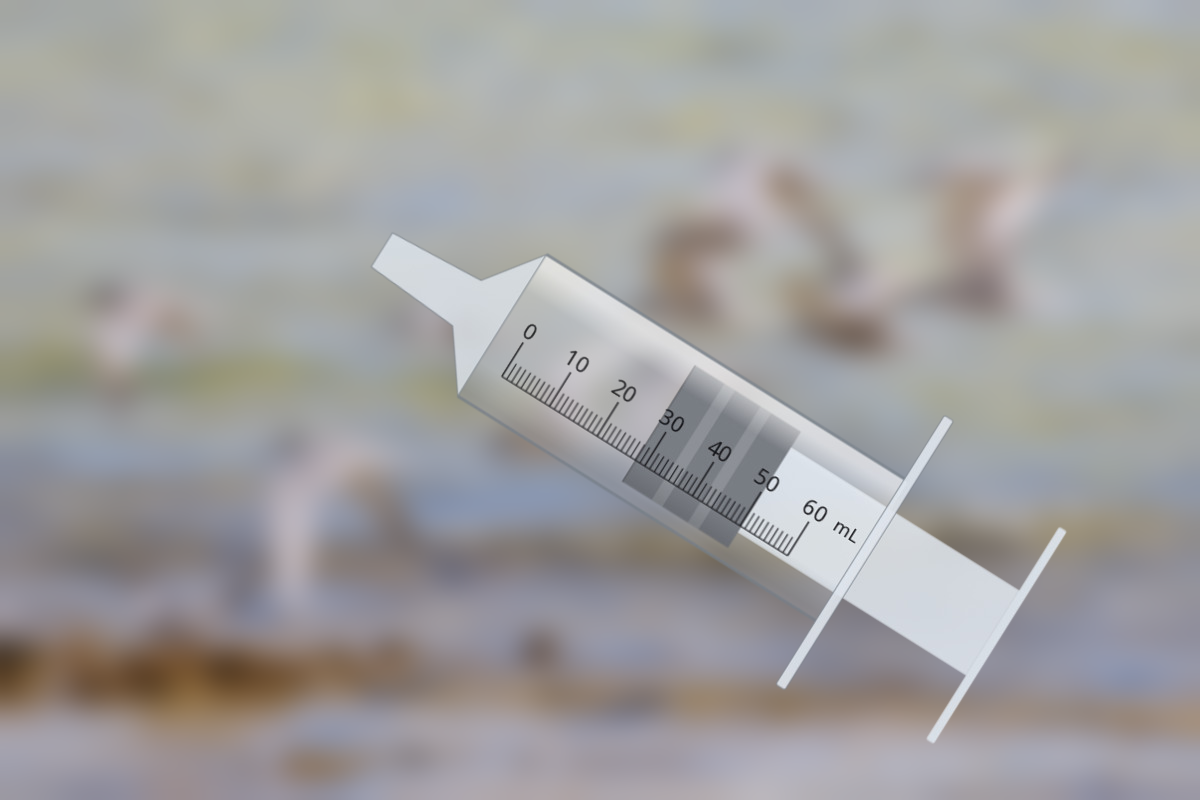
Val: 28 mL
